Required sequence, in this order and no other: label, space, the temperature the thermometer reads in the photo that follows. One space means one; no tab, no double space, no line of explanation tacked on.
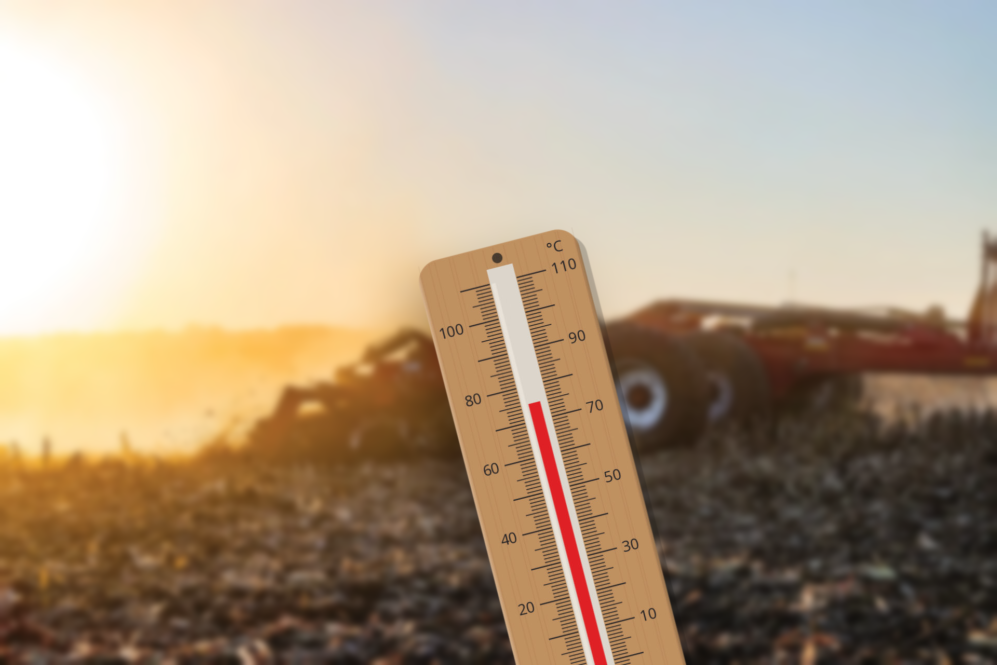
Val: 75 °C
